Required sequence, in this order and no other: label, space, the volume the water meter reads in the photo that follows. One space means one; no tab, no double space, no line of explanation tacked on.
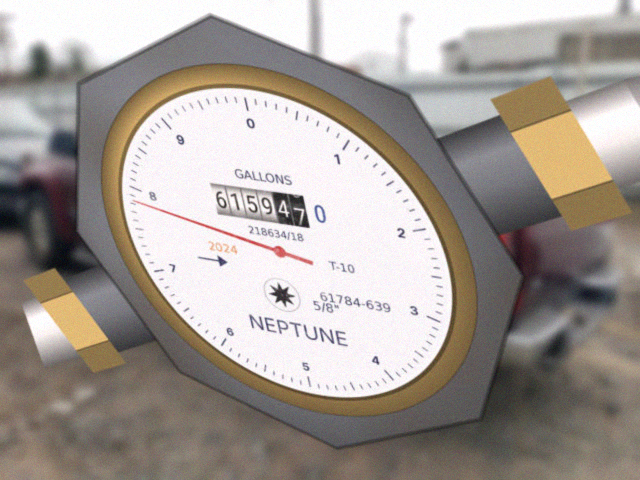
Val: 6159467.8 gal
